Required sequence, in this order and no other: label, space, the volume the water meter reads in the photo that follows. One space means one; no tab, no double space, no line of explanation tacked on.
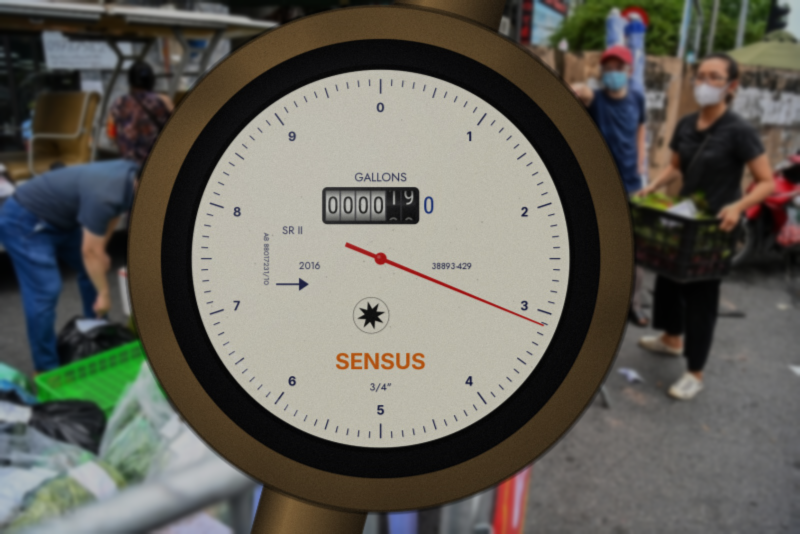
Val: 193.1 gal
